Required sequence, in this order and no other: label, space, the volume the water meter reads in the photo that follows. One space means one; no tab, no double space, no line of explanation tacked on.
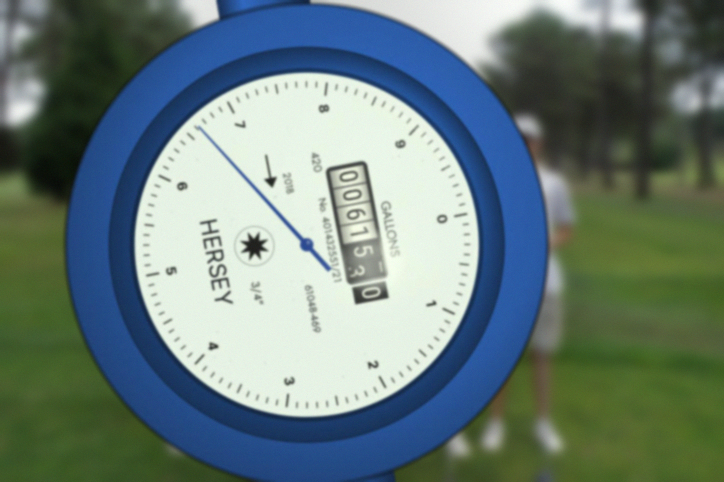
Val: 61526.6 gal
